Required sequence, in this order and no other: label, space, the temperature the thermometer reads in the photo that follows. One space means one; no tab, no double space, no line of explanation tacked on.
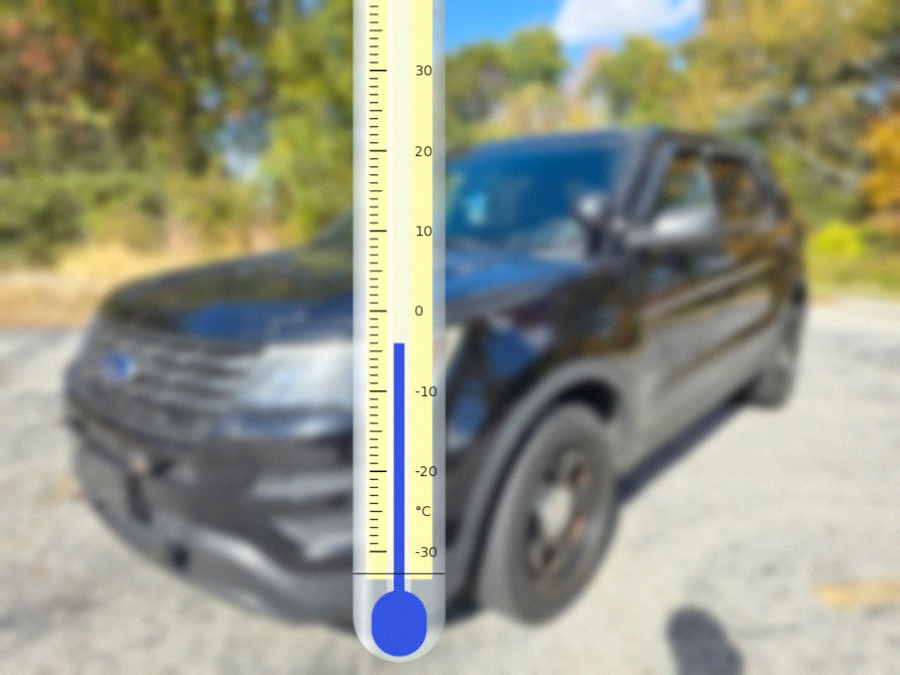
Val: -4 °C
